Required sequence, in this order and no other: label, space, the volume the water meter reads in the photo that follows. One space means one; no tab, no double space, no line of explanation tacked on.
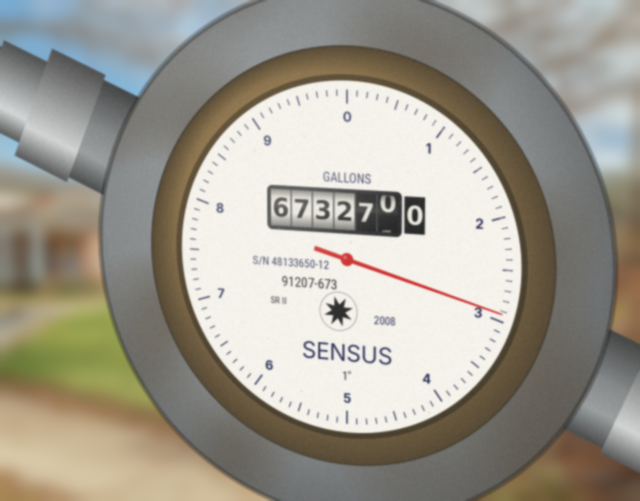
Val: 6732702.9 gal
